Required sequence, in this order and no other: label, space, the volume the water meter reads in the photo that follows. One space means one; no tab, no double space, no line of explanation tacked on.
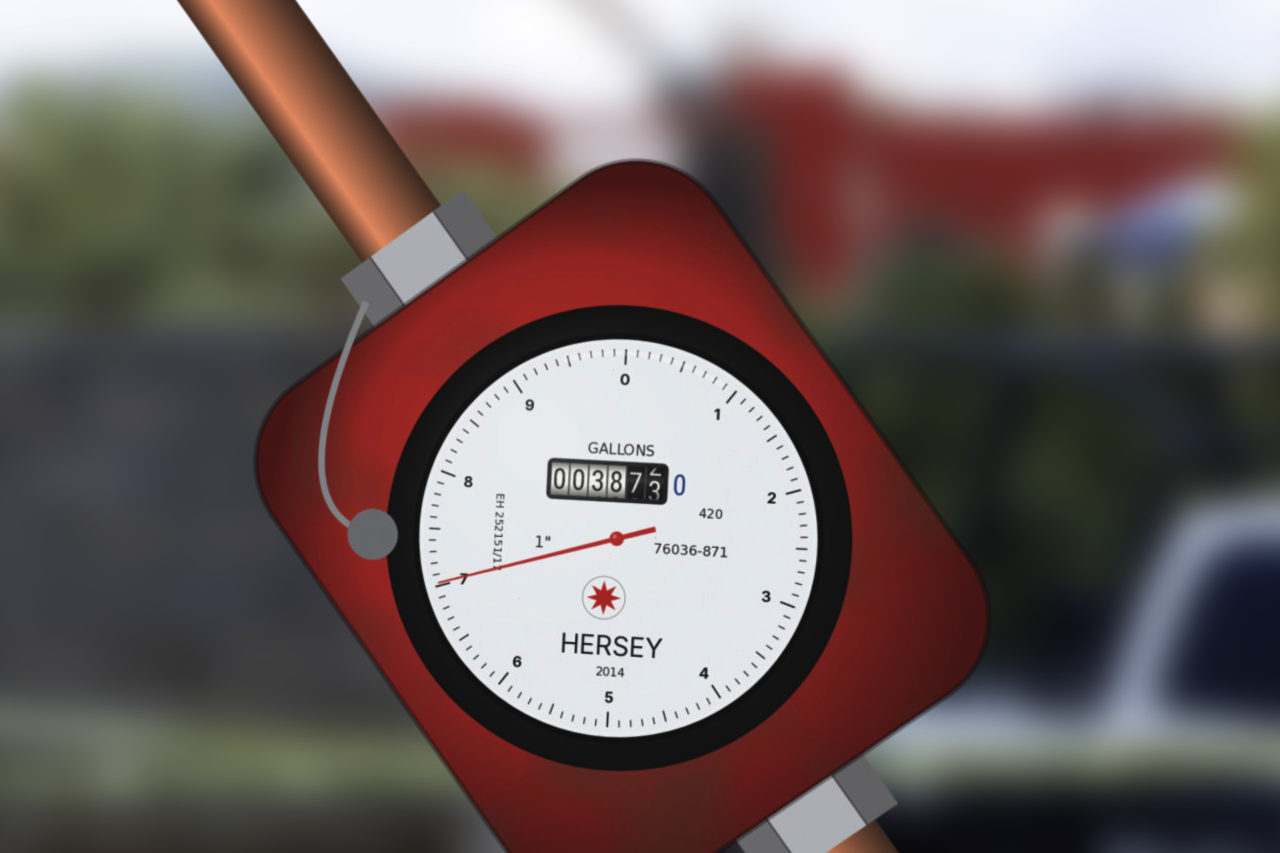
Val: 38727.0 gal
